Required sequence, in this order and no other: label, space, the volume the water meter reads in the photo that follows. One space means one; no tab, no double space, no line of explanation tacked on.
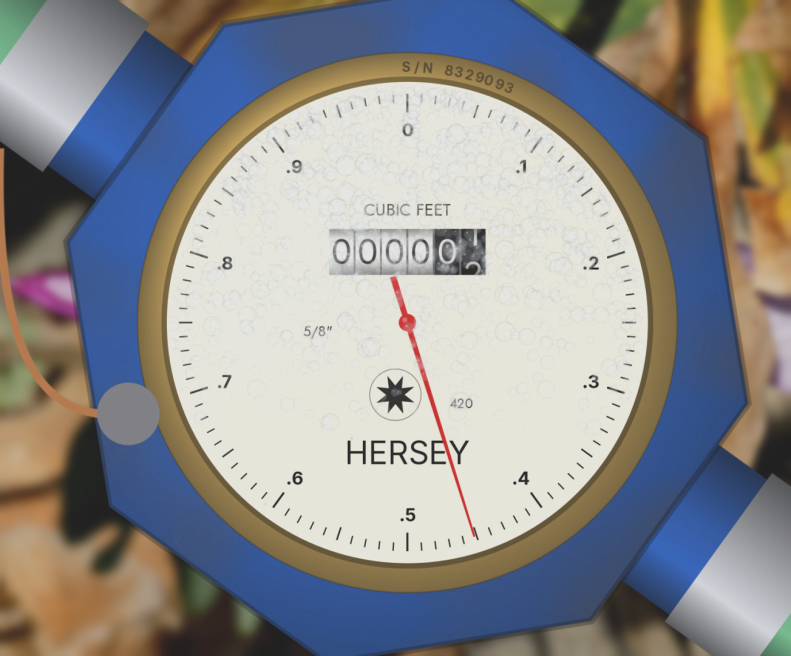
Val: 1.45 ft³
